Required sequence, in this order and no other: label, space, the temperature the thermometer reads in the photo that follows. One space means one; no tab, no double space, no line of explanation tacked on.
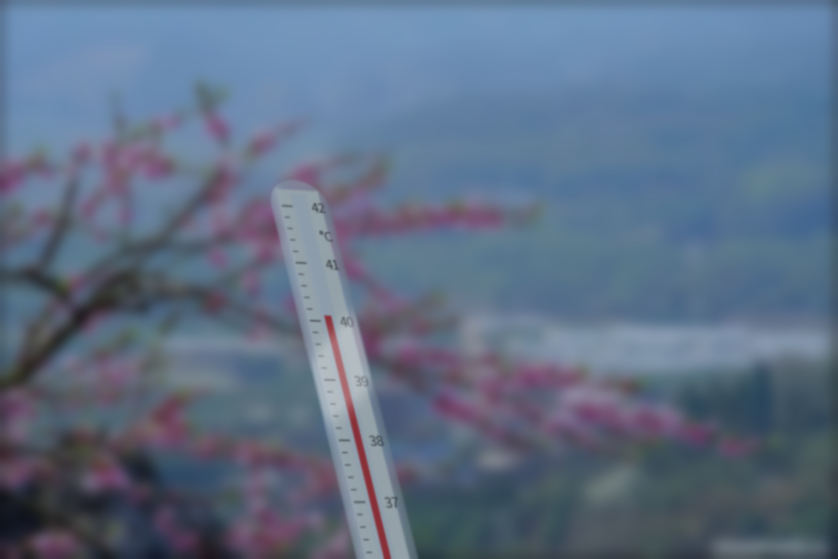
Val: 40.1 °C
